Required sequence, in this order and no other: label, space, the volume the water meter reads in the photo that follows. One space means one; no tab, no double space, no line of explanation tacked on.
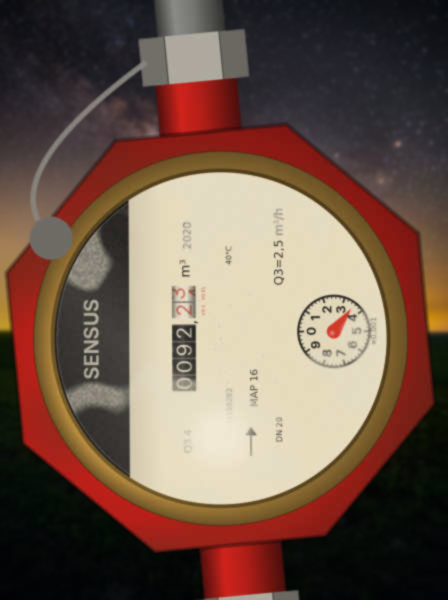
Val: 92.233 m³
